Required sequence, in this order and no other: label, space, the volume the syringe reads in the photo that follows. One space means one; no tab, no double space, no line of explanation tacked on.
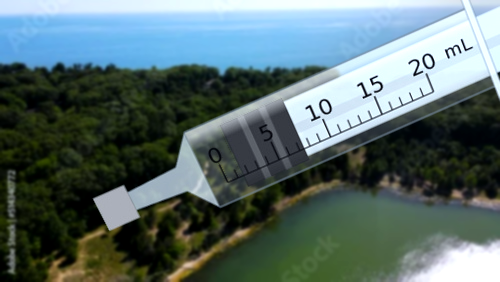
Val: 1.5 mL
